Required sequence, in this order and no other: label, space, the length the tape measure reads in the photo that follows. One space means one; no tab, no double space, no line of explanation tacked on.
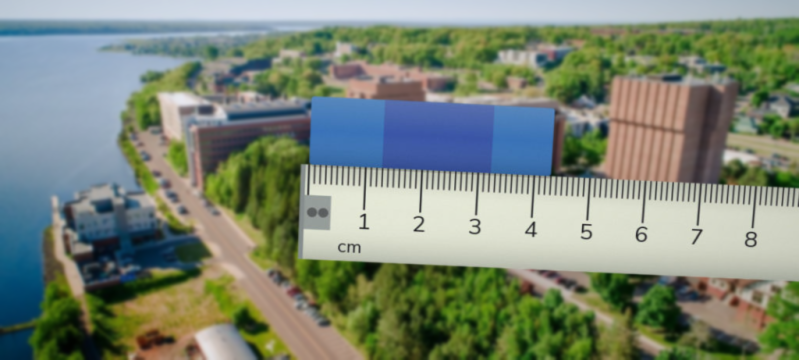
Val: 4.3 cm
